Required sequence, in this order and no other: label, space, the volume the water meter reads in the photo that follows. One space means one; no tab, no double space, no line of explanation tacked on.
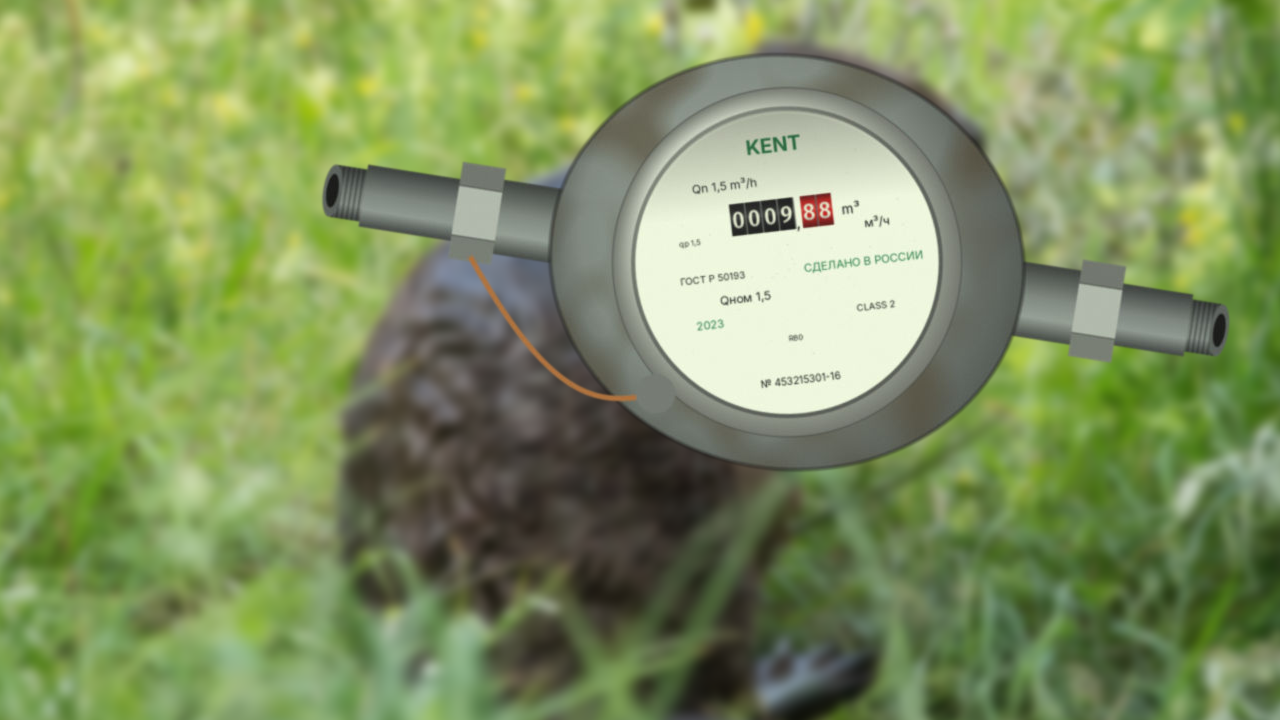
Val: 9.88 m³
